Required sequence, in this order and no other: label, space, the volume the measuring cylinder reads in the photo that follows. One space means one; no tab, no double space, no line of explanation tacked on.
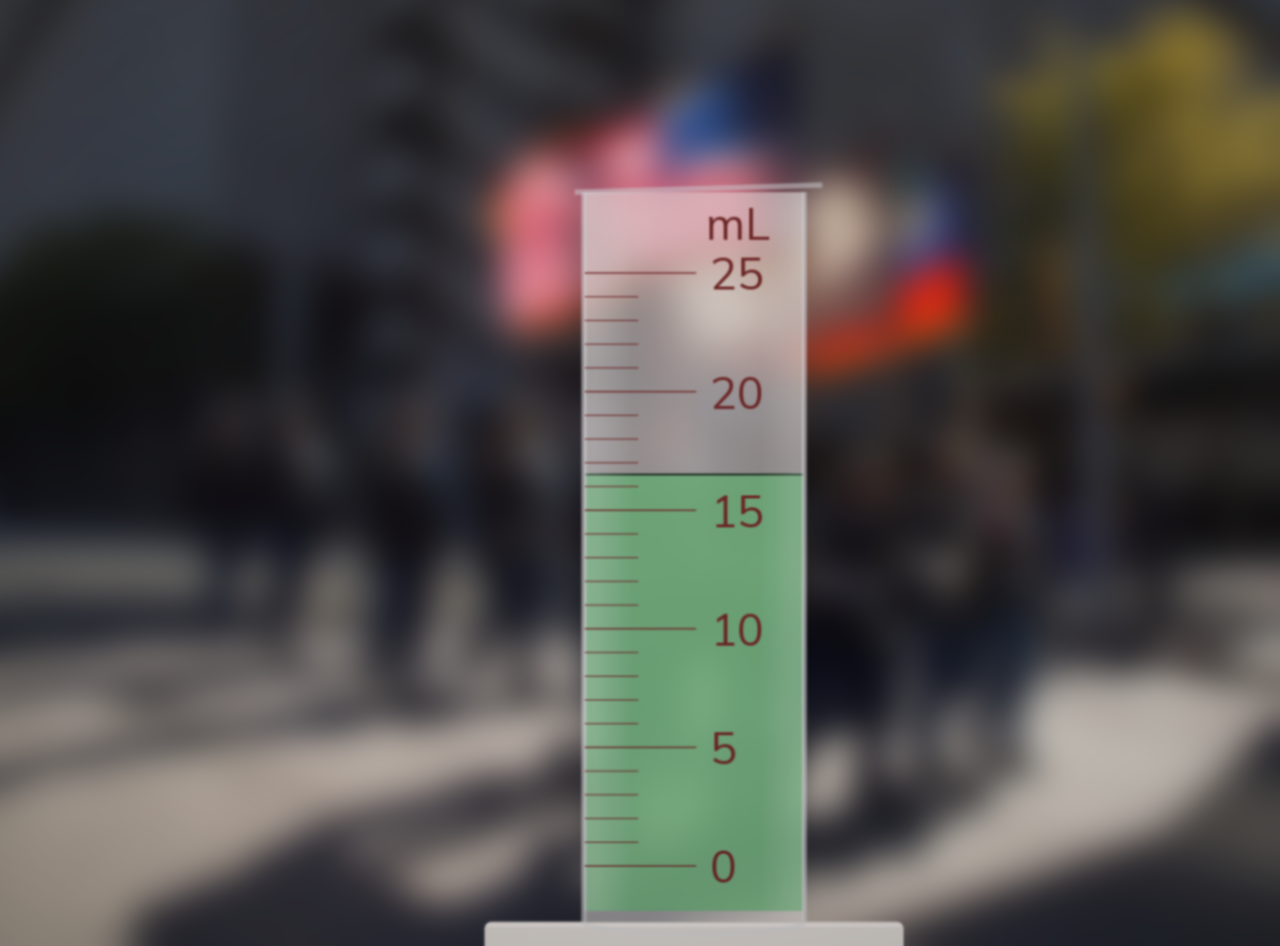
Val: 16.5 mL
